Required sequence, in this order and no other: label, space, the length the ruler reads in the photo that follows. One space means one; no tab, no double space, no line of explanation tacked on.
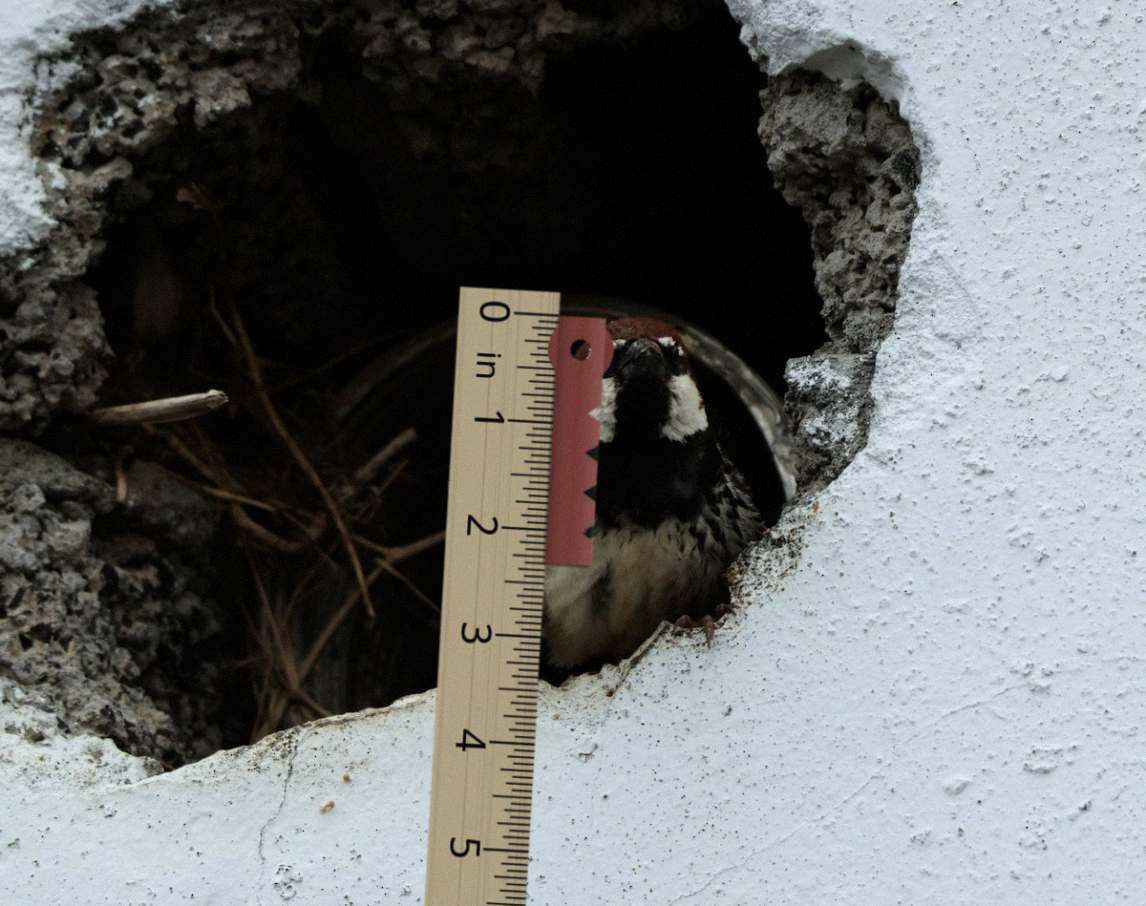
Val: 2.3125 in
